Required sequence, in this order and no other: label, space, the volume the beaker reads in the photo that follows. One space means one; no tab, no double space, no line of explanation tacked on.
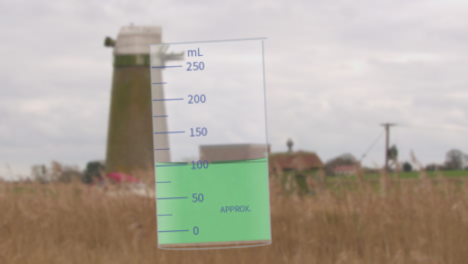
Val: 100 mL
